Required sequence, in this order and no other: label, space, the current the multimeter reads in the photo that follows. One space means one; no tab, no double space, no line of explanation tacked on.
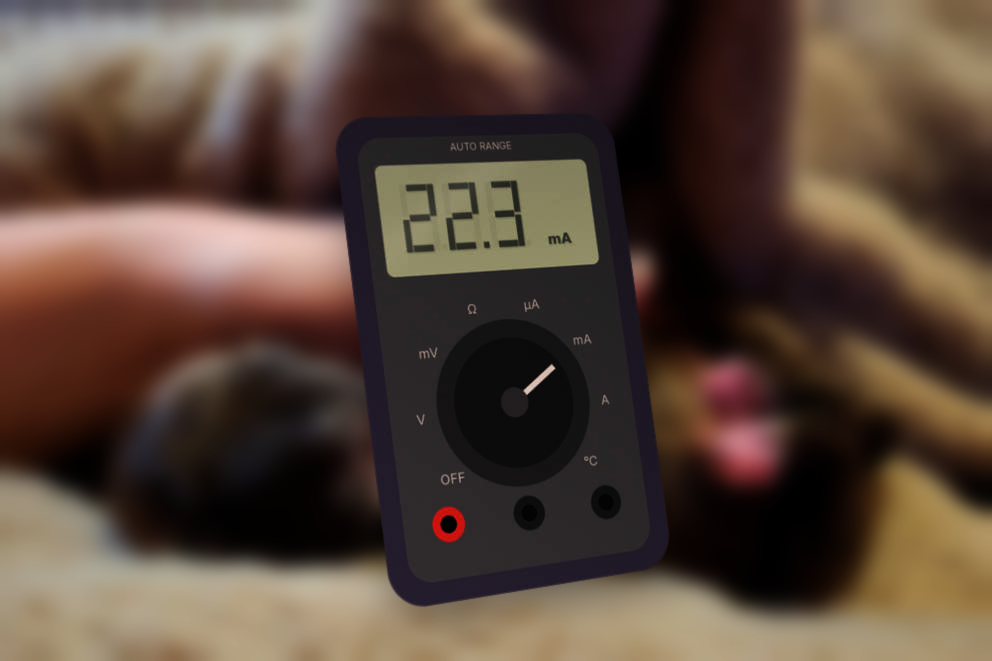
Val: 22.3 mA
